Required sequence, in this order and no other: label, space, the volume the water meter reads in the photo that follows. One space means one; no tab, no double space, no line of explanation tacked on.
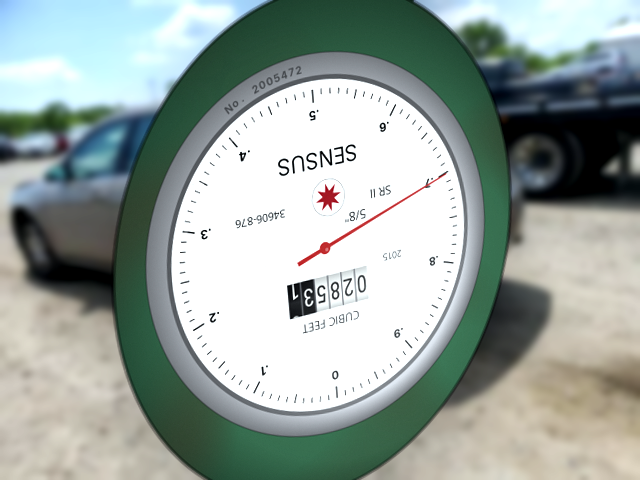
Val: 28530.70 ft³
